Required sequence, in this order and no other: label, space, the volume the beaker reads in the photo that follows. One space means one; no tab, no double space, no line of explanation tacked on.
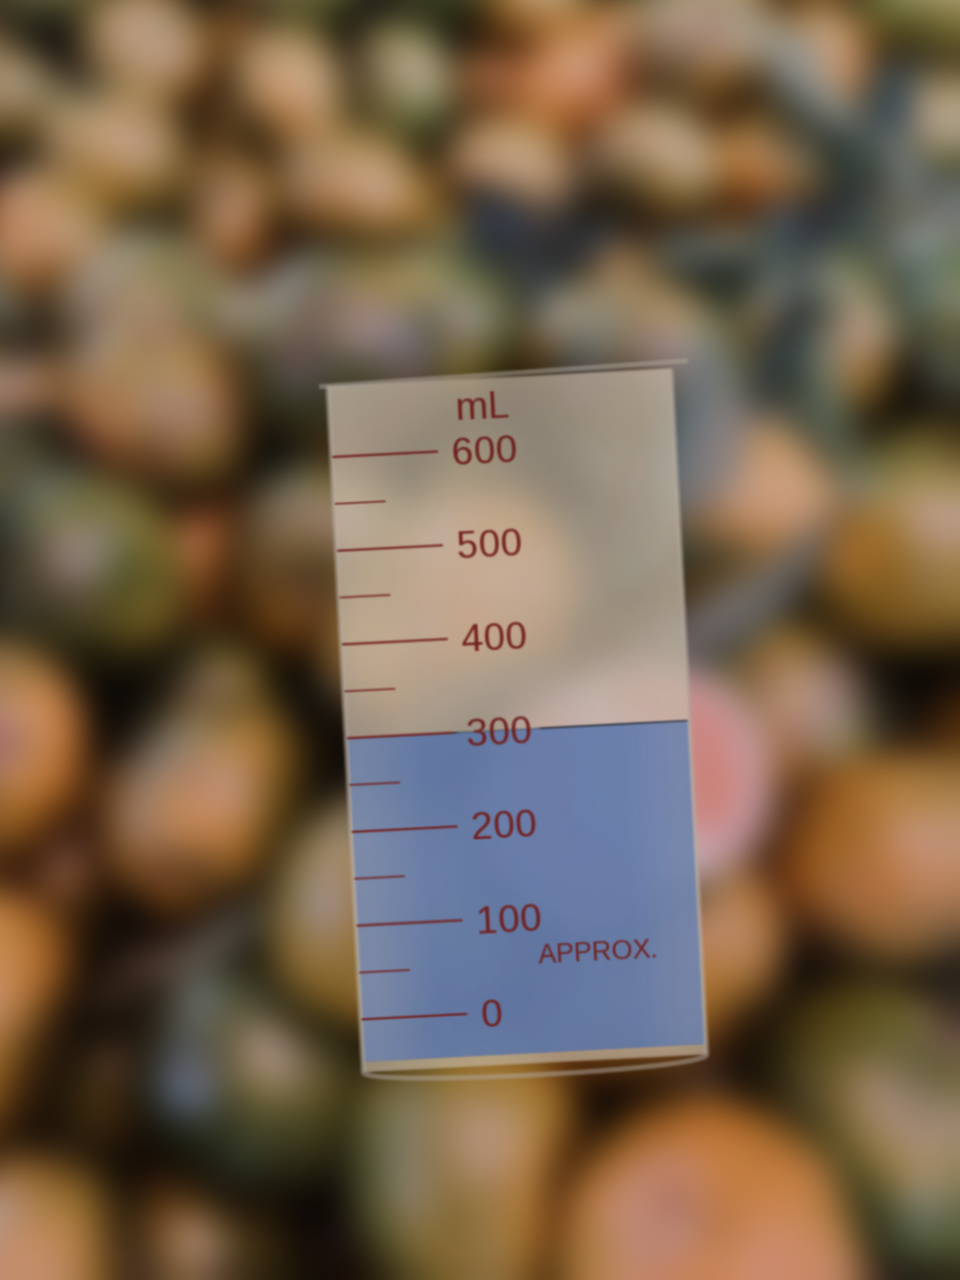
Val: 300 mL
